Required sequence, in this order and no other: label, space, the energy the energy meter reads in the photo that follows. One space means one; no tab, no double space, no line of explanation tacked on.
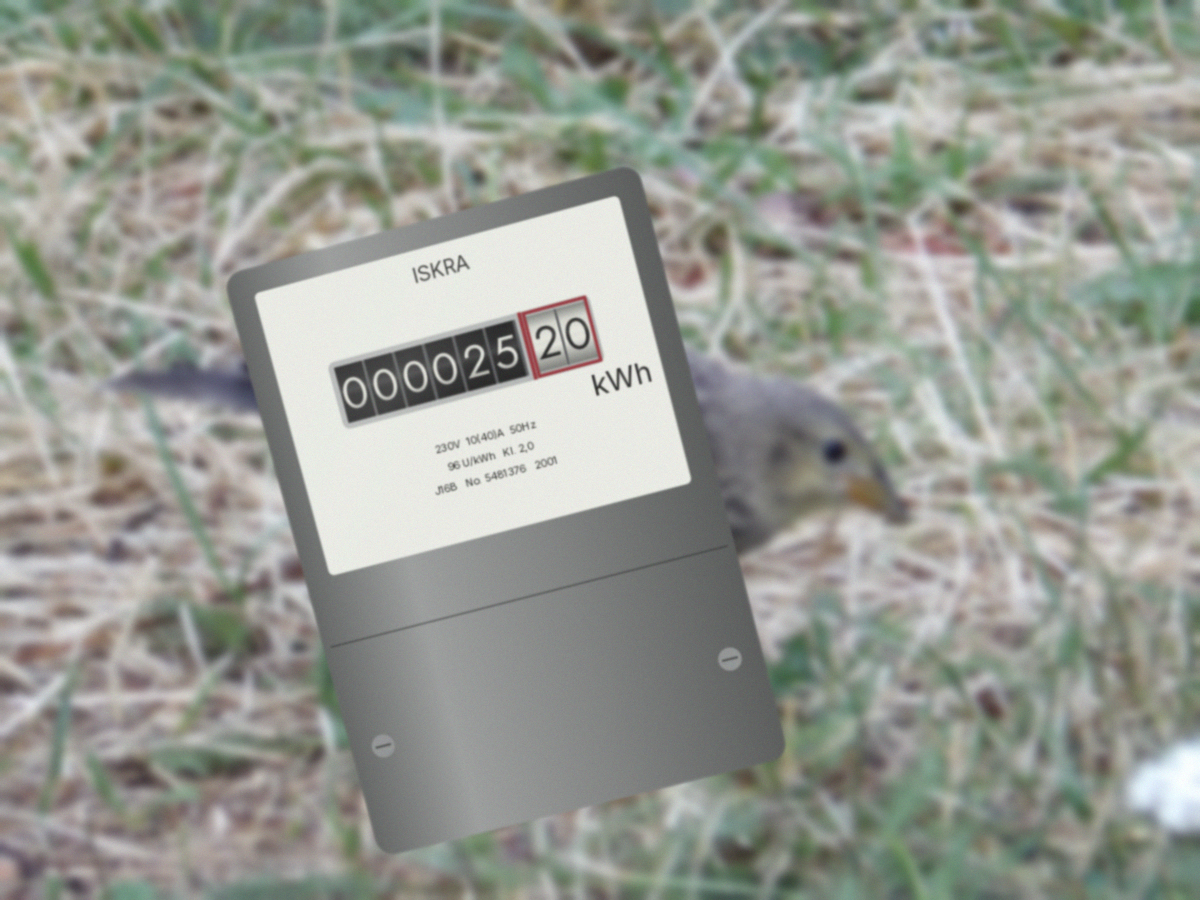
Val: 25.20 kWh
